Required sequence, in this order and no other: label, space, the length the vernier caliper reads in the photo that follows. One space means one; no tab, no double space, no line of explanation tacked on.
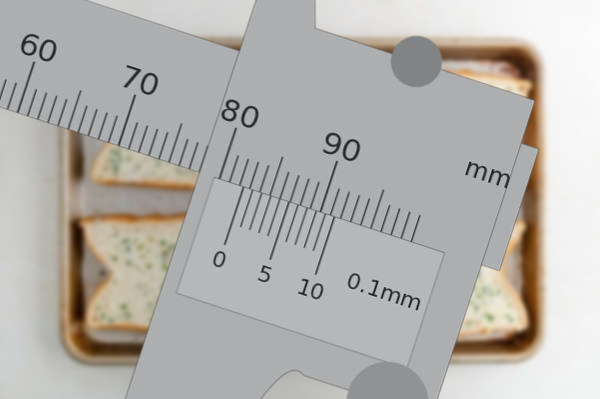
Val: 82.4 mm
